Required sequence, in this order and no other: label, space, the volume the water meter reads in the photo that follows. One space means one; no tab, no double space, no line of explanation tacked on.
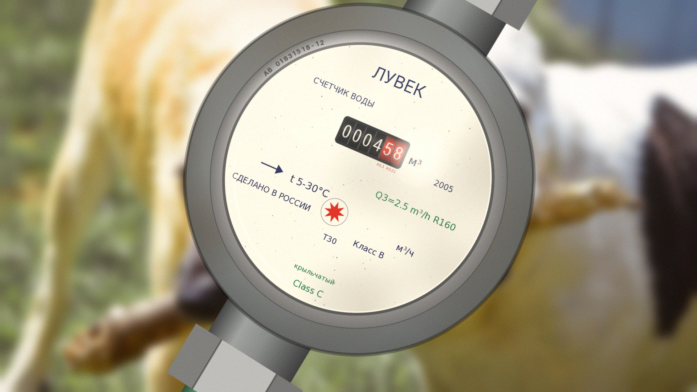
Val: 4.58 m³
